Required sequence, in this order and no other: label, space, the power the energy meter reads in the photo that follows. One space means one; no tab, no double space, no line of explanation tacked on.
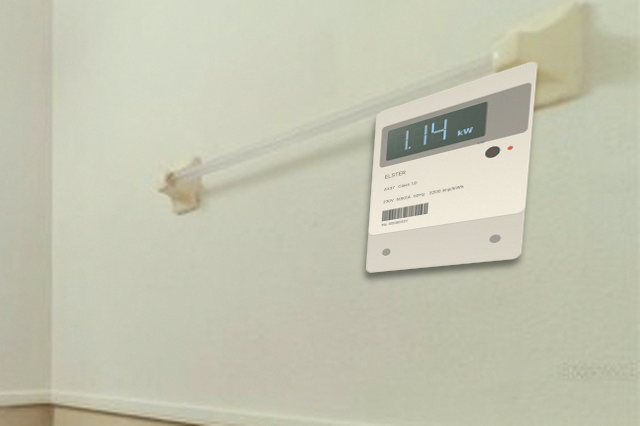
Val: 1.14 kW
